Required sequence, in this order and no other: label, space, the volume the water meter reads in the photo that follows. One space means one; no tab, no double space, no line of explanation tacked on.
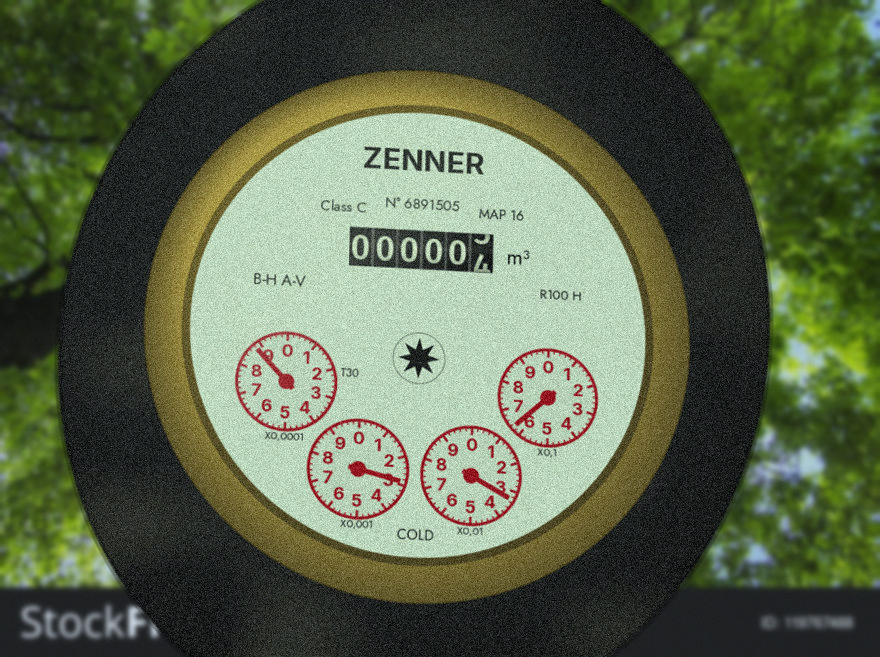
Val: 3.6328 m³
